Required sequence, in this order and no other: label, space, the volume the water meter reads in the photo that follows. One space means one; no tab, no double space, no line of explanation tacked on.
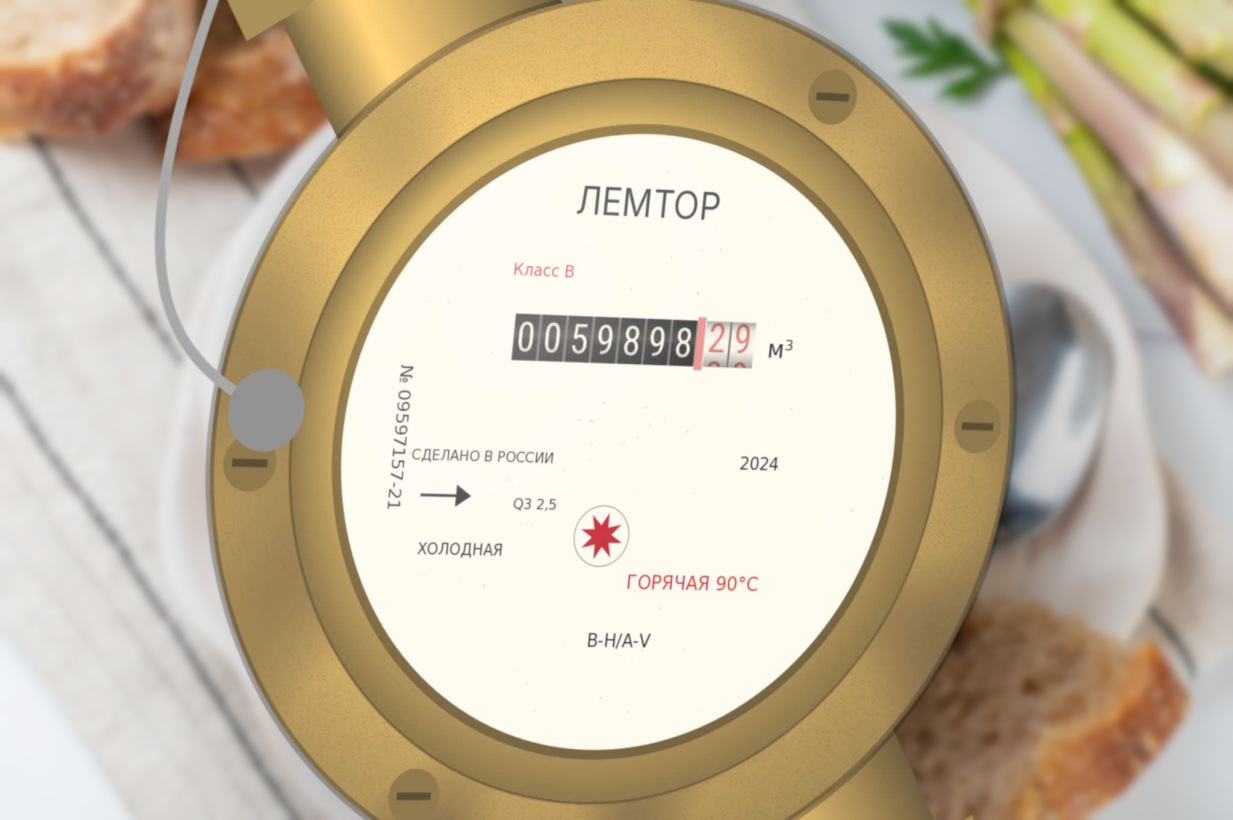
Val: 59898.29 m³
